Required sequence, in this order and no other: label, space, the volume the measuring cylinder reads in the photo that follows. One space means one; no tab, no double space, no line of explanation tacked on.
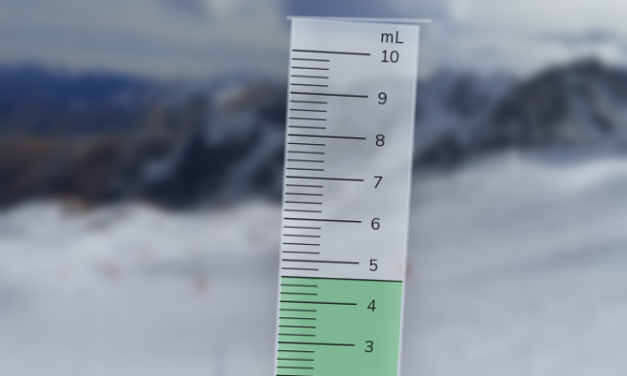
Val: 4.6 mL
